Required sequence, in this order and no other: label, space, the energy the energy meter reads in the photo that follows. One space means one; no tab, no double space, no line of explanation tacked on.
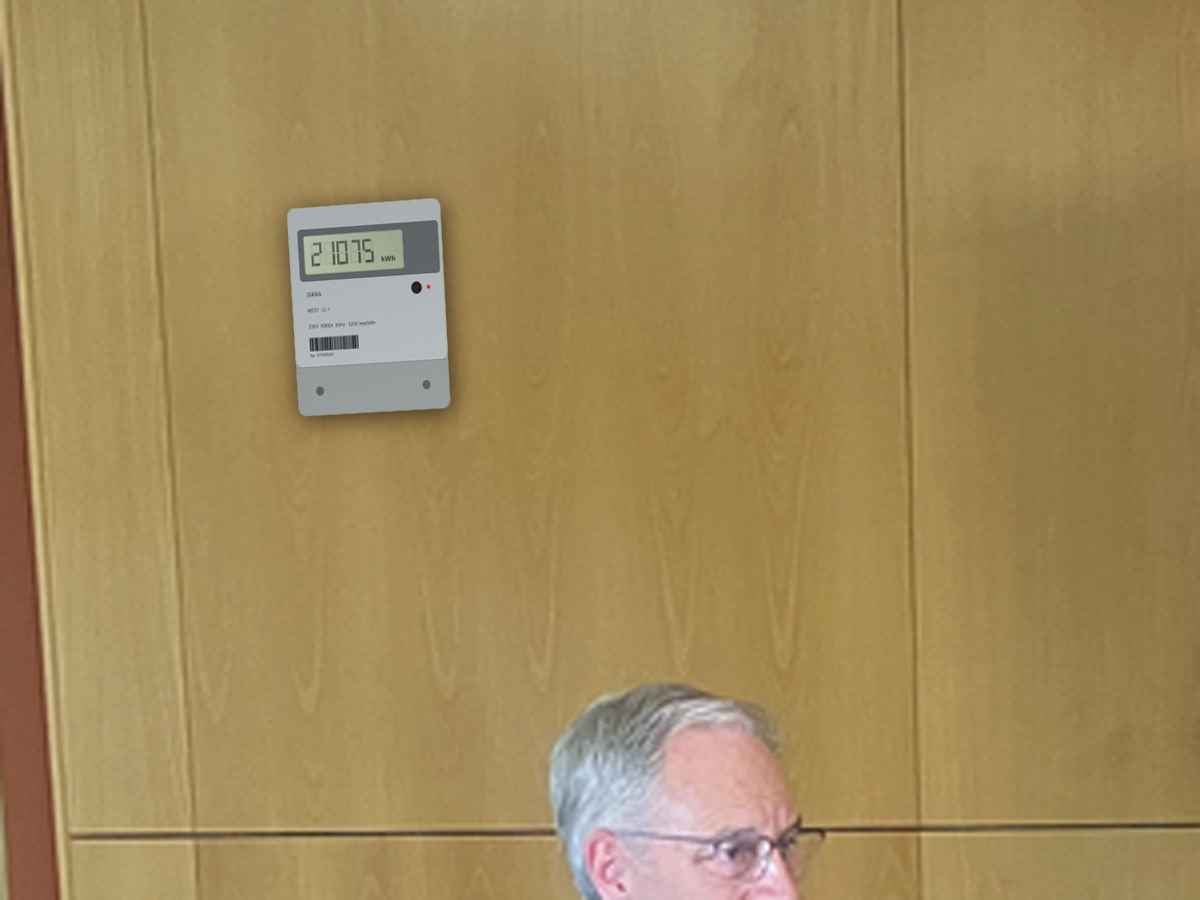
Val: 21075 kWh
